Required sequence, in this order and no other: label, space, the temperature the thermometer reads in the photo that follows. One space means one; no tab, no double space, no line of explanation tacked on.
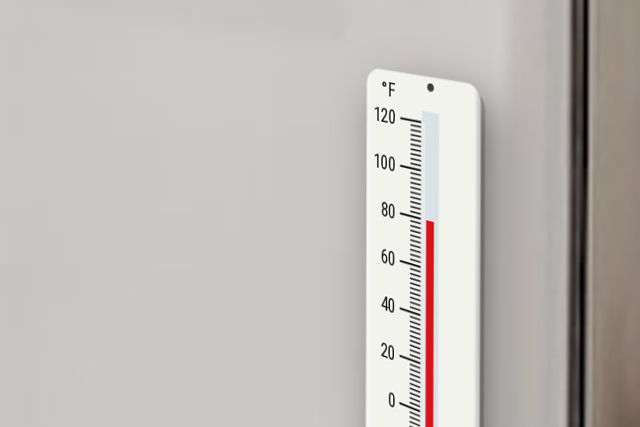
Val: 80 °F
